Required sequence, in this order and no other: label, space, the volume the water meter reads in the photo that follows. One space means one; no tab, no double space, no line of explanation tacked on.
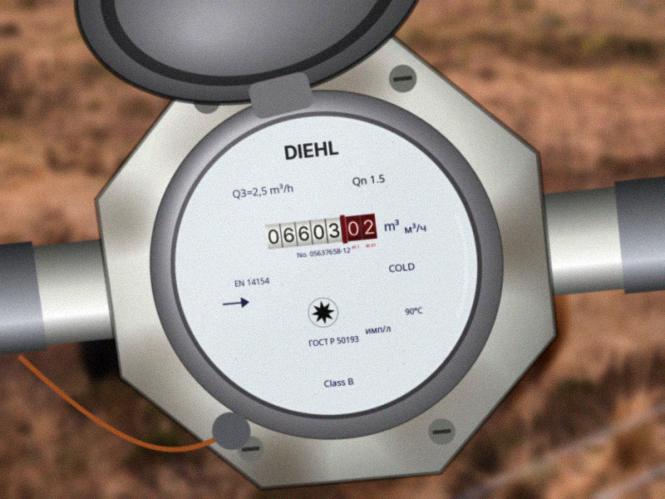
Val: 6603.02 m³
